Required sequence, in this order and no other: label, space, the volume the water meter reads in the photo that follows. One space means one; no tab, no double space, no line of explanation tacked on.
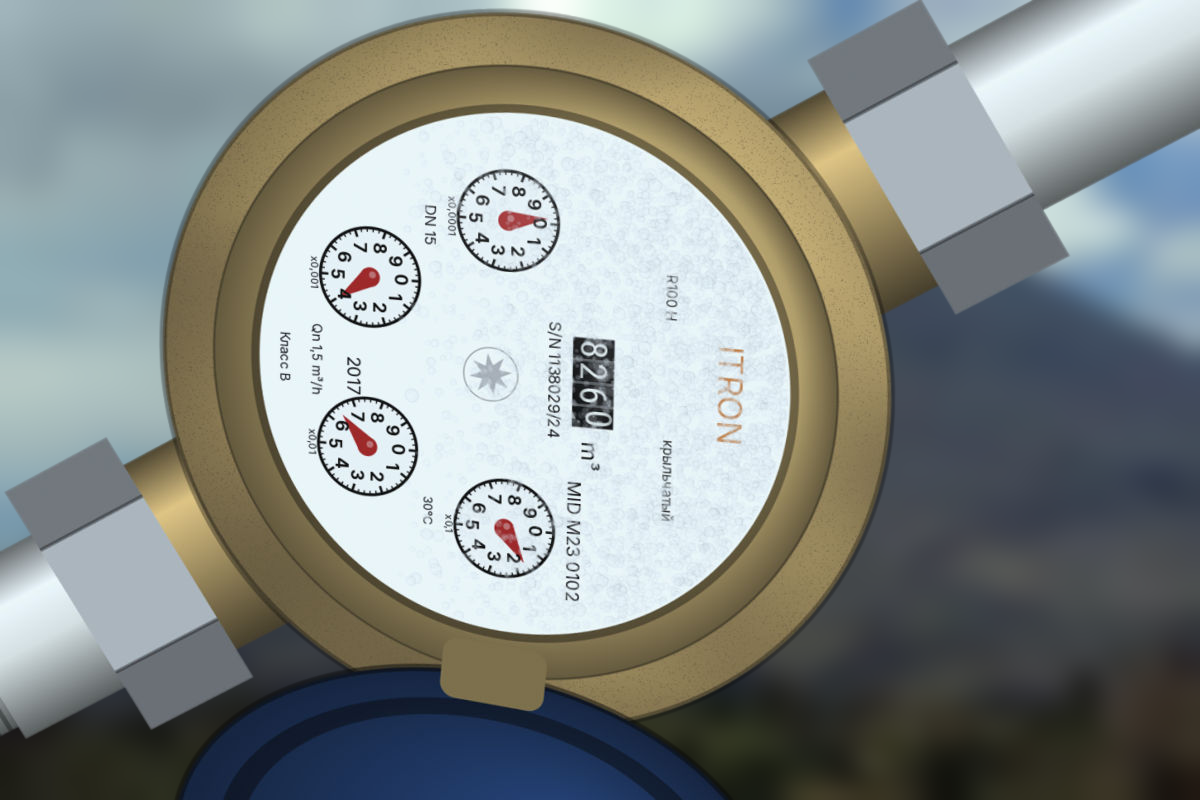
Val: 8260.1639 m³
